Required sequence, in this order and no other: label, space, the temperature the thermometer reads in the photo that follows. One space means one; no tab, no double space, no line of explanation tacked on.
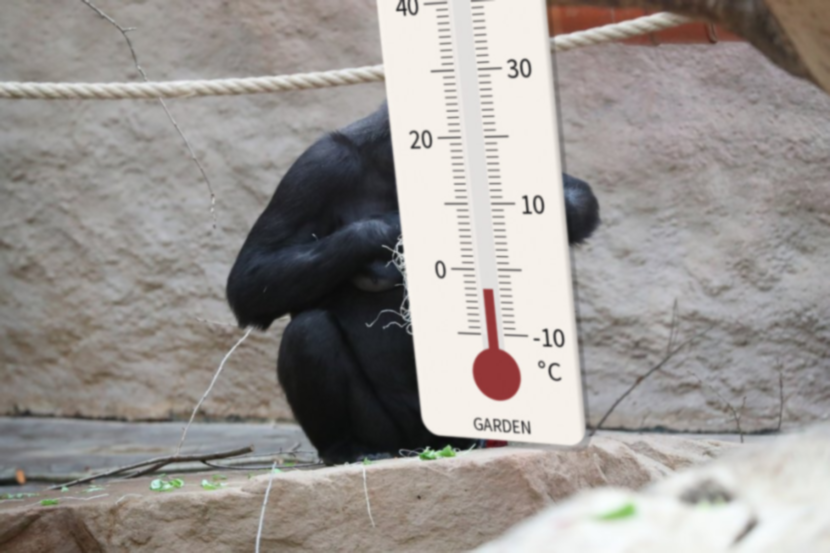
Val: -3 °C
